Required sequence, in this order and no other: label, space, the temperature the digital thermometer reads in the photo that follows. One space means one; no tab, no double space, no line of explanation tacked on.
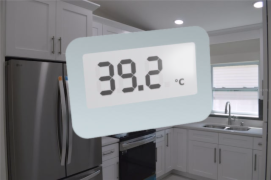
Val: 39.2 °C
